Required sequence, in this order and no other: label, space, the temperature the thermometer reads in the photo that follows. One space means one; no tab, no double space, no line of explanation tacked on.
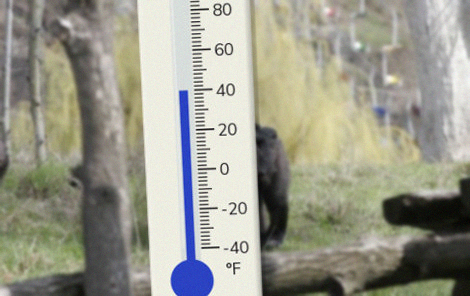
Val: 40 °F
